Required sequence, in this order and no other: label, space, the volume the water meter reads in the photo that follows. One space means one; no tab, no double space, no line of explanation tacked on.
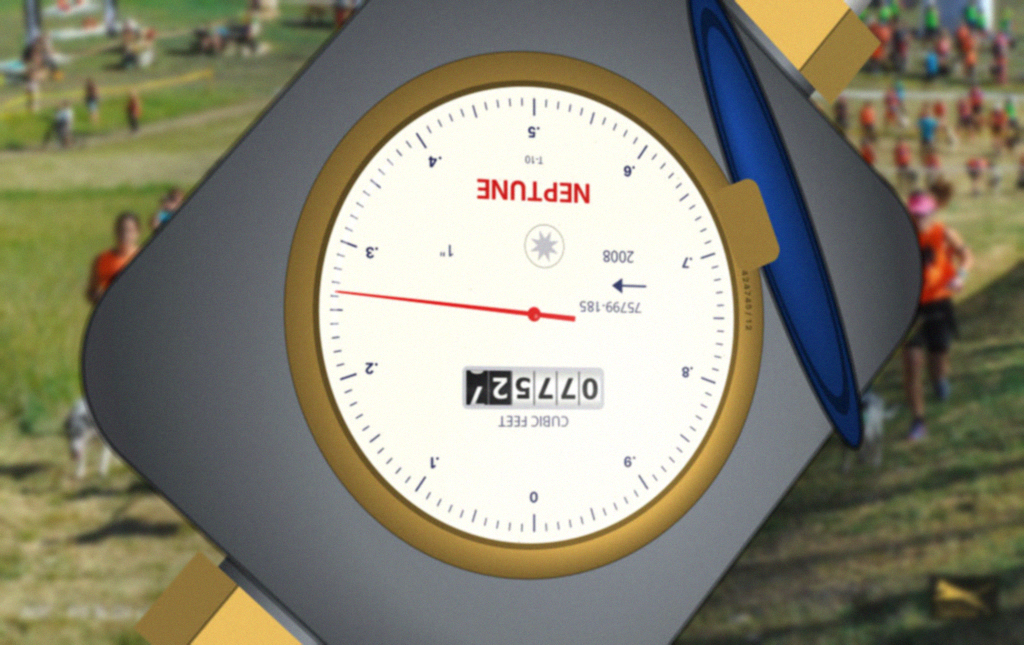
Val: 77527.26 ft³
